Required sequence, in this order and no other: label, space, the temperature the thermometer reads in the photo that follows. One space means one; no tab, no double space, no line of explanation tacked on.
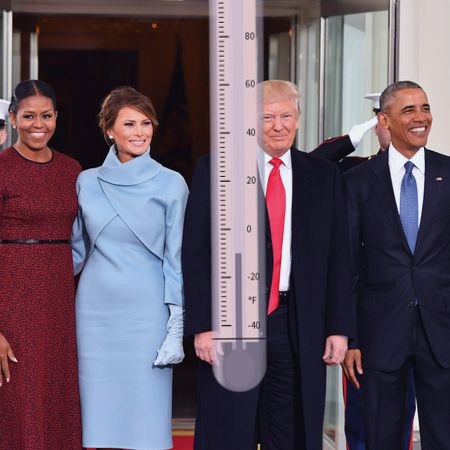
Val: -10 °F
